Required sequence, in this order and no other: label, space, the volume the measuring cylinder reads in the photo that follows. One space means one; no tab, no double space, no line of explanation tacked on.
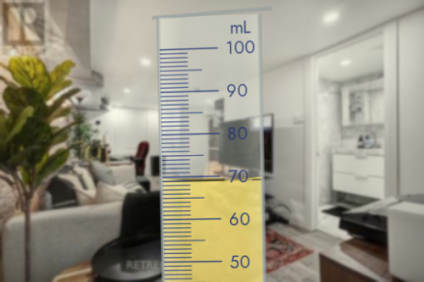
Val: 69 mL
